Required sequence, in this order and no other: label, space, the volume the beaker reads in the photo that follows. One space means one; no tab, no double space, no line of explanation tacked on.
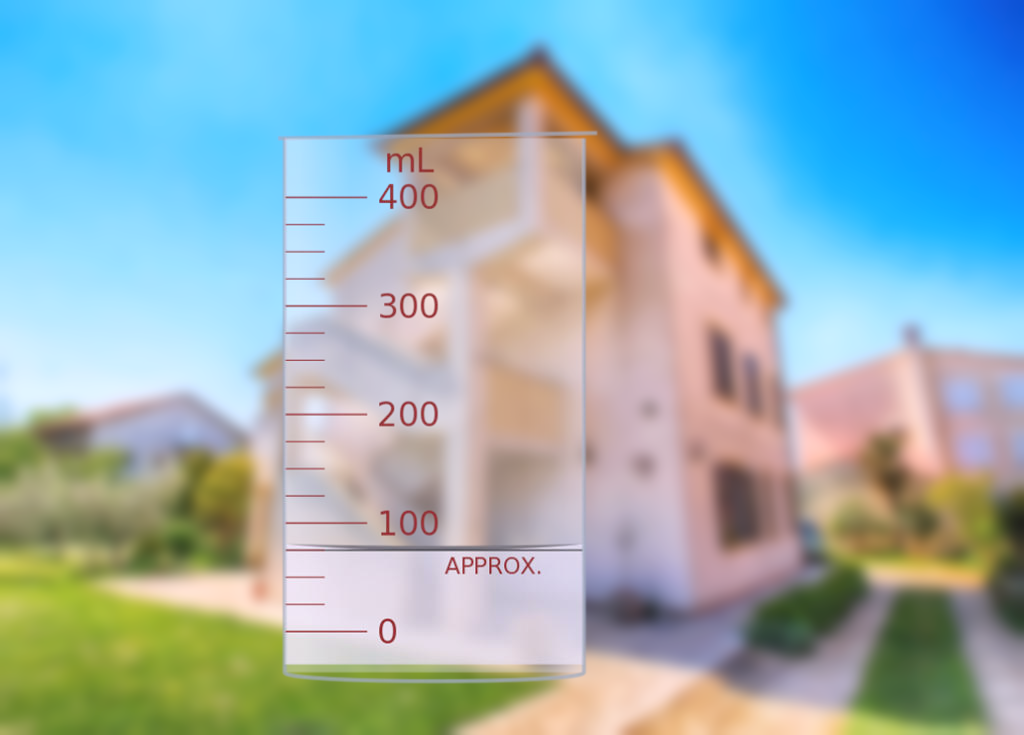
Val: 75 mL
